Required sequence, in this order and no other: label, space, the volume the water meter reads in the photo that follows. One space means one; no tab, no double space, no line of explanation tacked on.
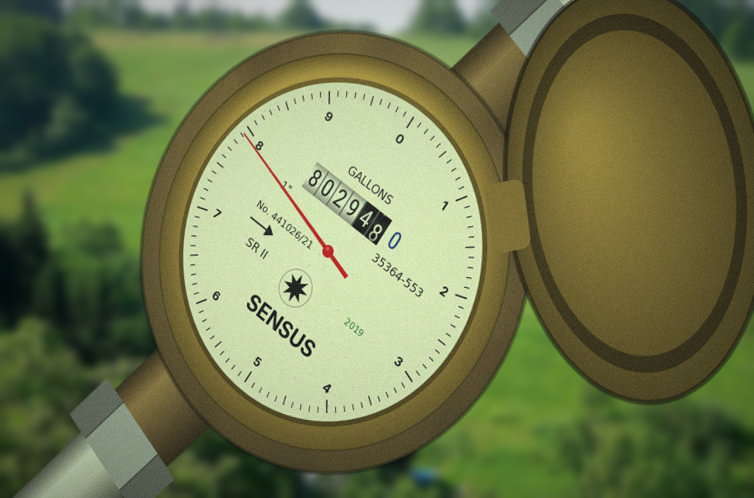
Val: 8029477.9 gal
